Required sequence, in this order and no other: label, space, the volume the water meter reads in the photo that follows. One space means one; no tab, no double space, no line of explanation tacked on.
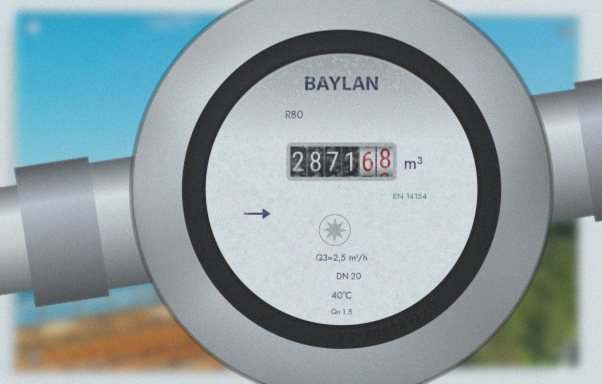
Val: 2871.68 m³
